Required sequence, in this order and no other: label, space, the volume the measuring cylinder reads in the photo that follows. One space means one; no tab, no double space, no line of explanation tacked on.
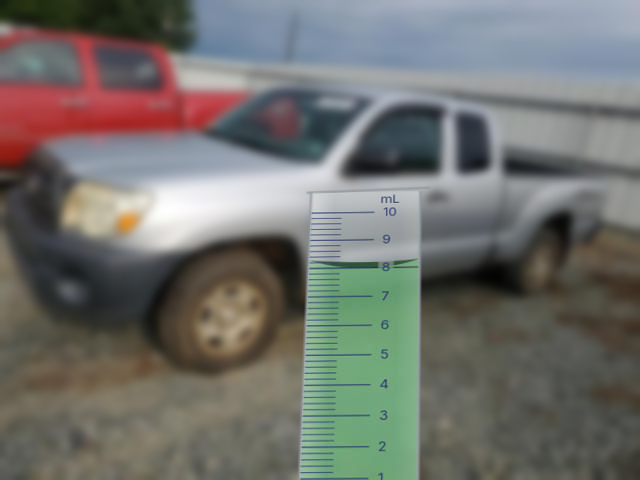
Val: 8 mL
